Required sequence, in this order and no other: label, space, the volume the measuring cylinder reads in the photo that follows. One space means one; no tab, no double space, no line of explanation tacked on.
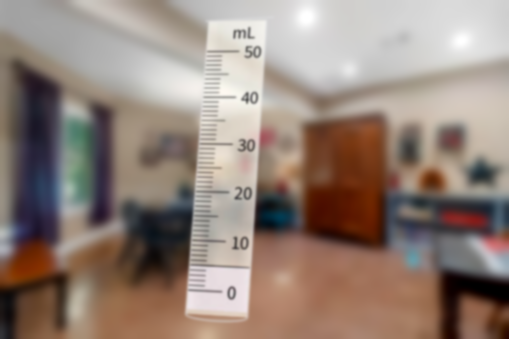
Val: 5 mL
